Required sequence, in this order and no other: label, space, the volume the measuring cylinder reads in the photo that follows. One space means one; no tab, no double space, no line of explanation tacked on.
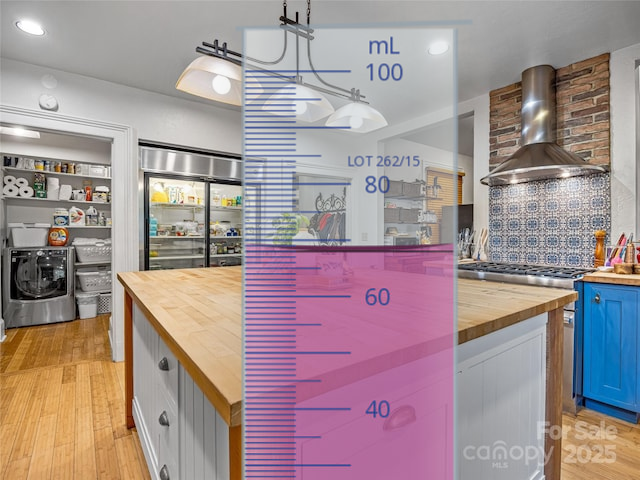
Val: 68 mL
